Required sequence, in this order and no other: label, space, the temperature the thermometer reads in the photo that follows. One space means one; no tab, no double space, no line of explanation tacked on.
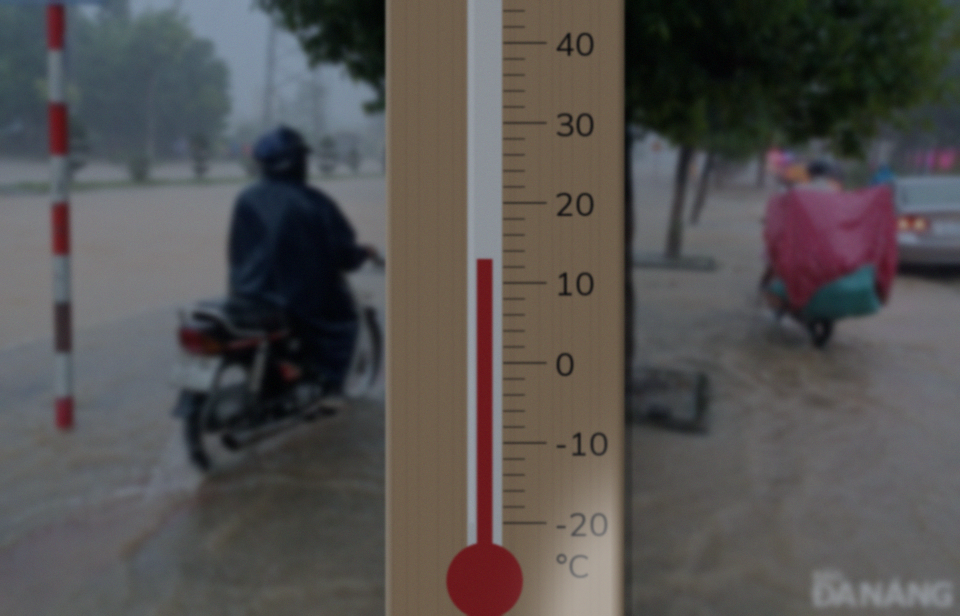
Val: 13 °C
